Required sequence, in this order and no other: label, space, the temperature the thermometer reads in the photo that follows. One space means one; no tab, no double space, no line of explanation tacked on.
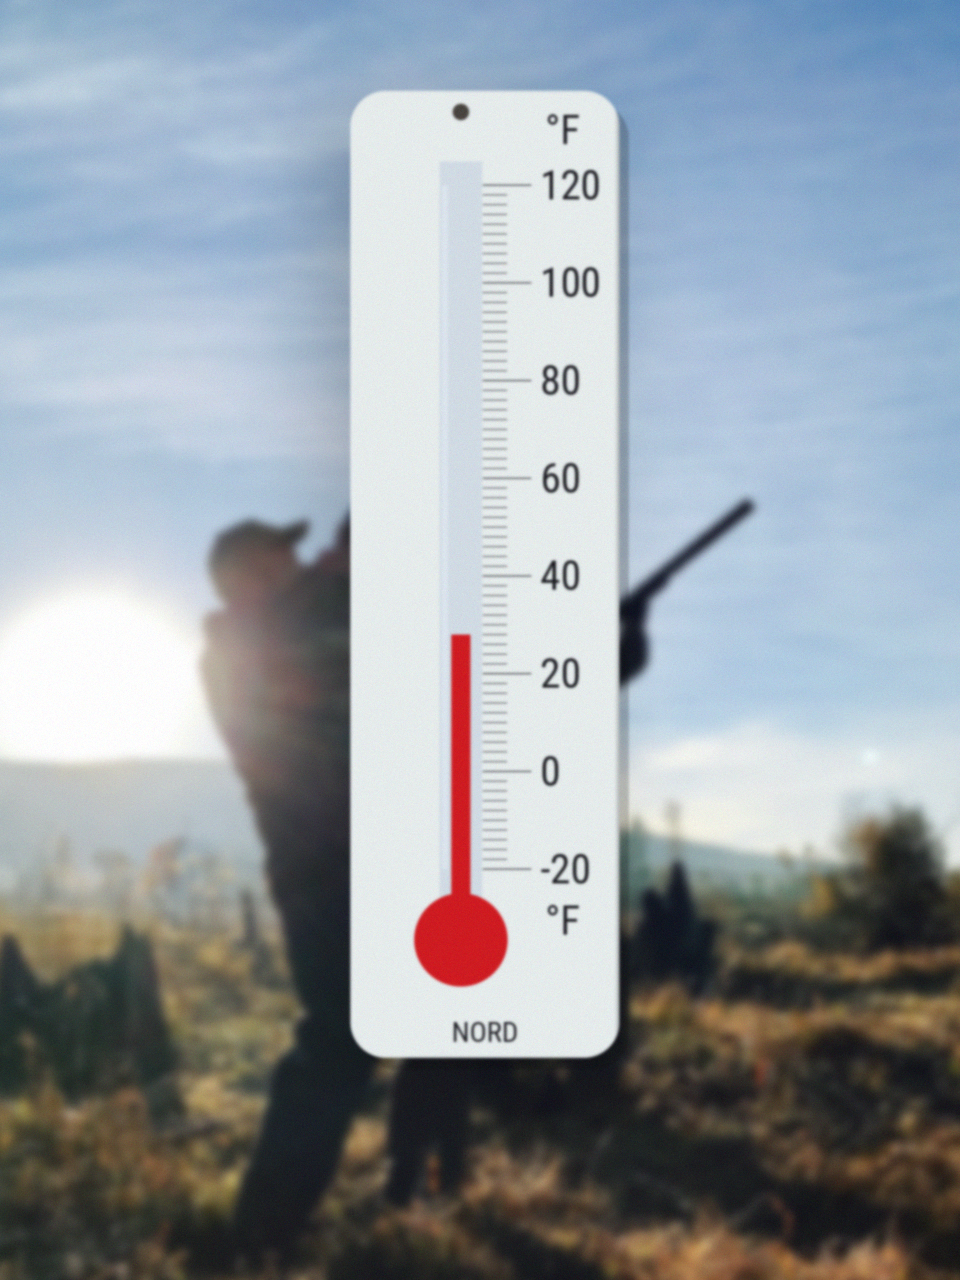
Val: 28 °F
